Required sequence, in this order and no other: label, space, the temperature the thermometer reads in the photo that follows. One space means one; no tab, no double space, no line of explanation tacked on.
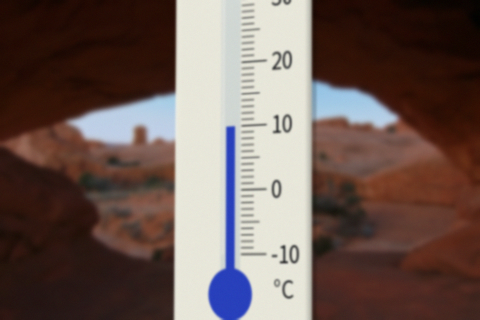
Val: 10 °C
